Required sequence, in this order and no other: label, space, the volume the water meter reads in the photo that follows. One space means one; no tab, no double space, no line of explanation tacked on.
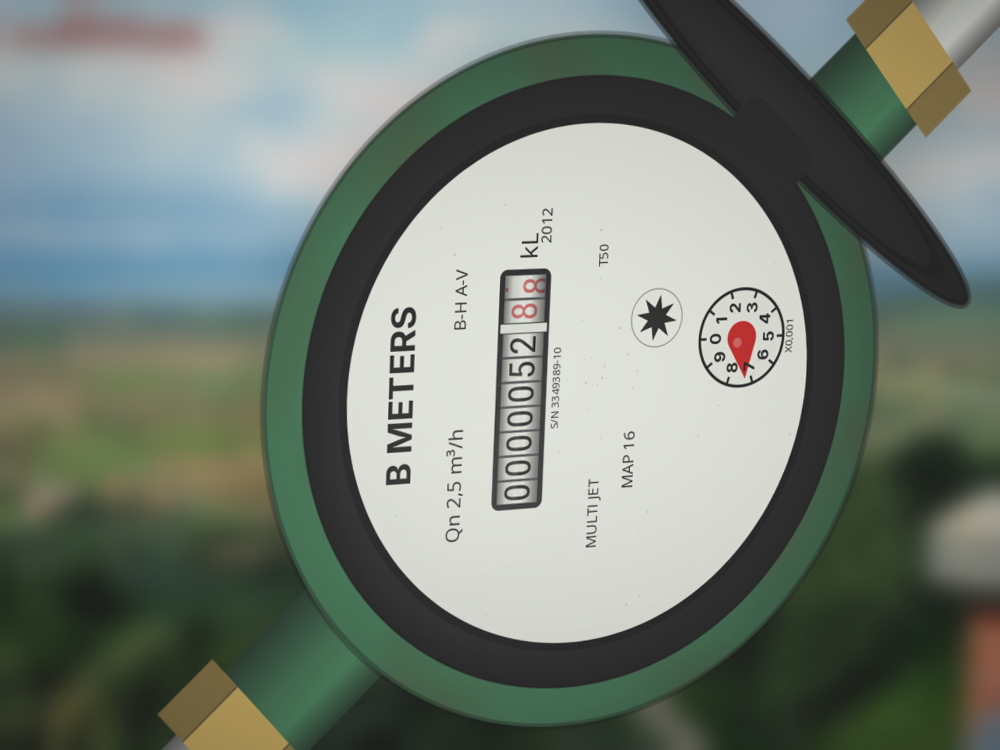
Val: 52.877 kL
